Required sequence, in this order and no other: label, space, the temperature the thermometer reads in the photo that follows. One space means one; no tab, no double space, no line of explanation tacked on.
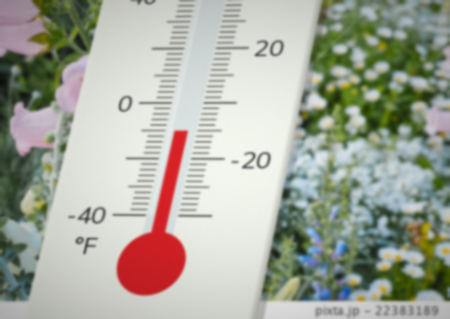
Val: -10 °F
